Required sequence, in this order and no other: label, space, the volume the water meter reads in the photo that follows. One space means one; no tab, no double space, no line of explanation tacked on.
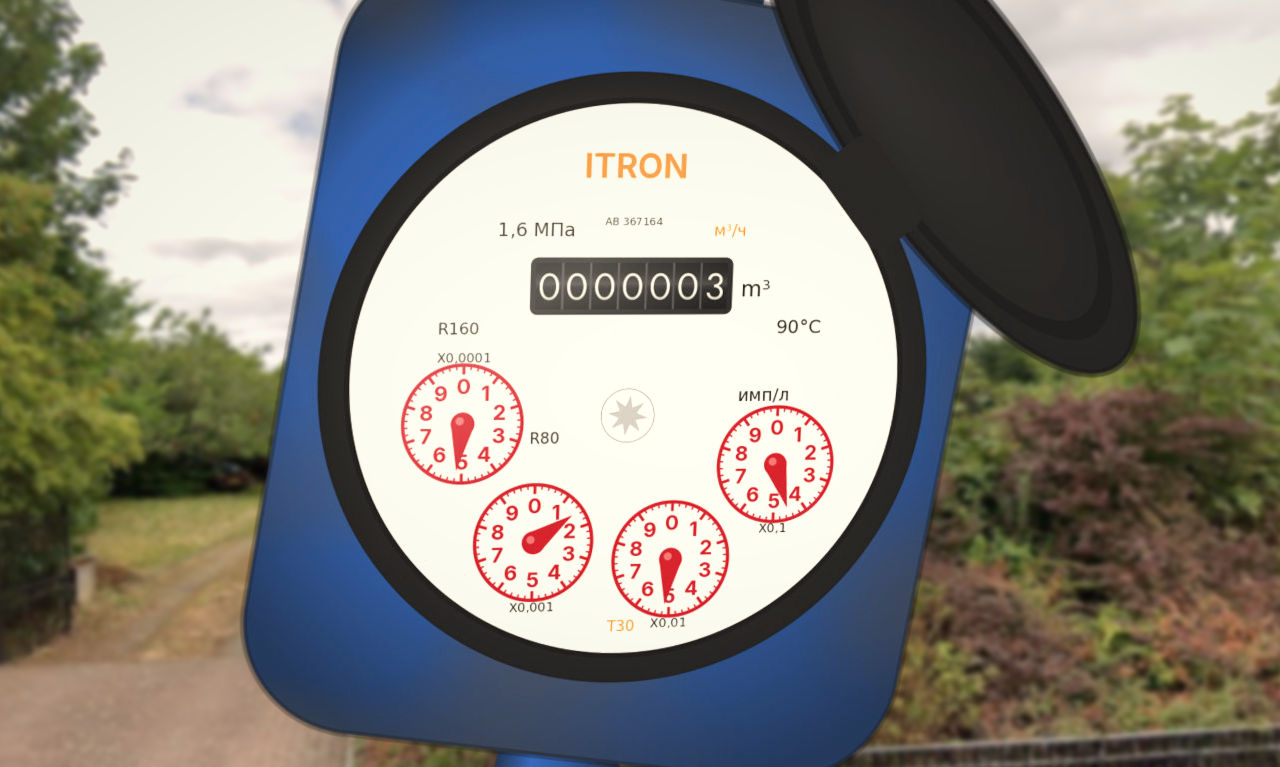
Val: 3.4515 m³
